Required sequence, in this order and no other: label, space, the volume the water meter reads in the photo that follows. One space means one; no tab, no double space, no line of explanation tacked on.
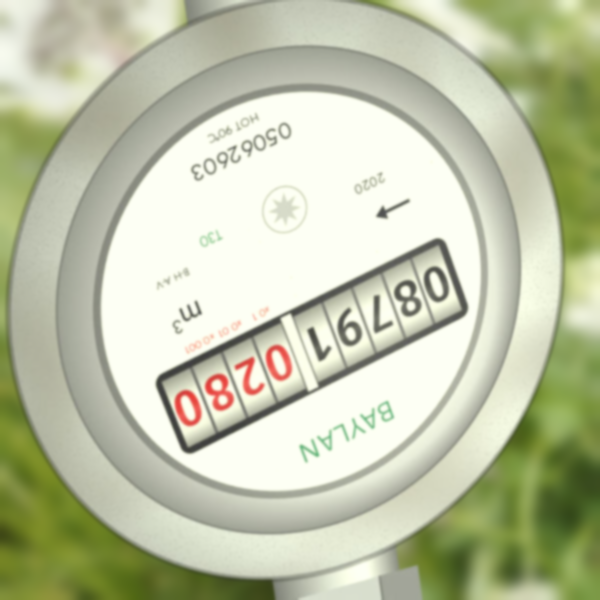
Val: 8791.0280 m³
